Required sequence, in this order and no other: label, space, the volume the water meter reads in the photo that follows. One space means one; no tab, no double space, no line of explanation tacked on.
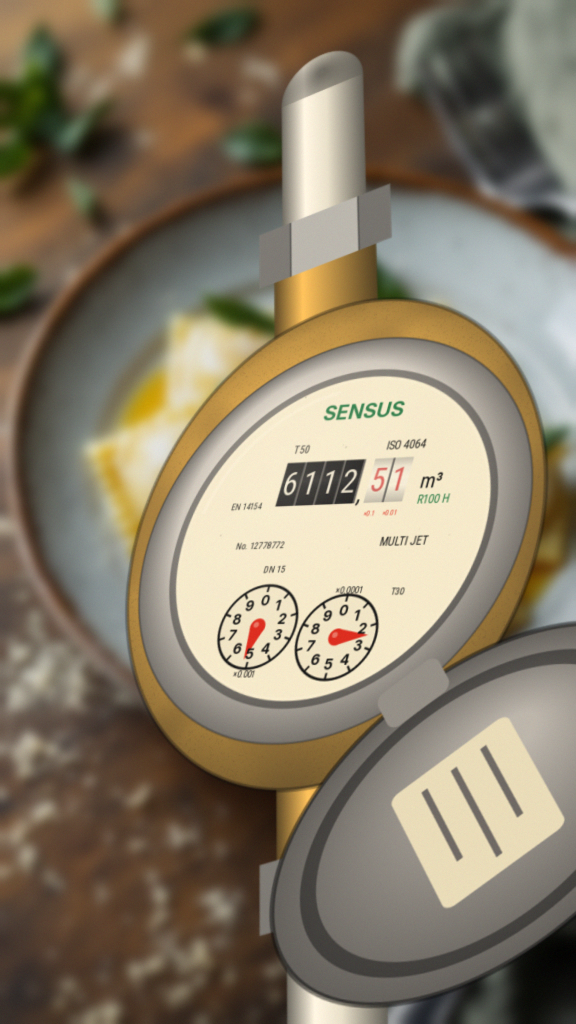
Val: 6112.5152 m³
